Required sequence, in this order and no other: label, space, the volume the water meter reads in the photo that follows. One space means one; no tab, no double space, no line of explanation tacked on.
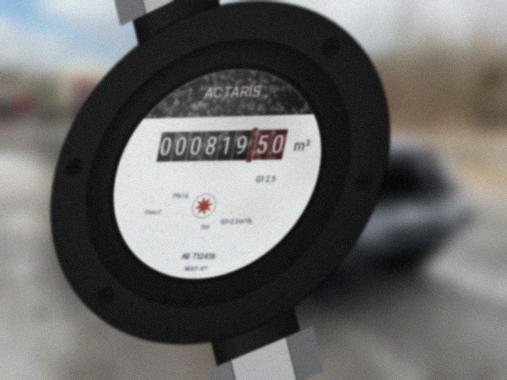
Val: 819.50 m³
